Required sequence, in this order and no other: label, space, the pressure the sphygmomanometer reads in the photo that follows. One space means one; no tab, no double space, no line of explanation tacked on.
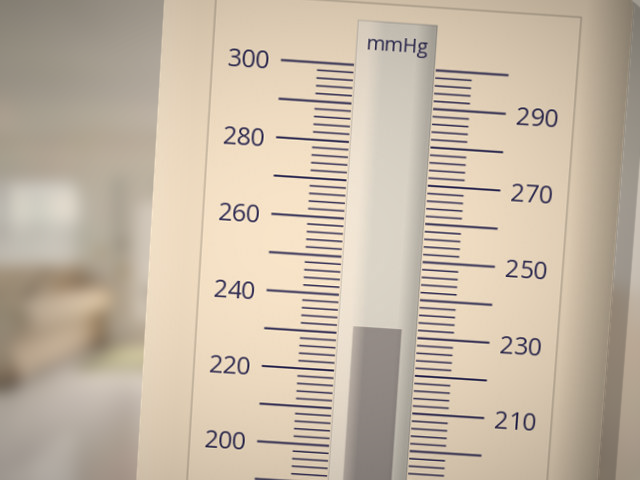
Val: 232 mmHg
